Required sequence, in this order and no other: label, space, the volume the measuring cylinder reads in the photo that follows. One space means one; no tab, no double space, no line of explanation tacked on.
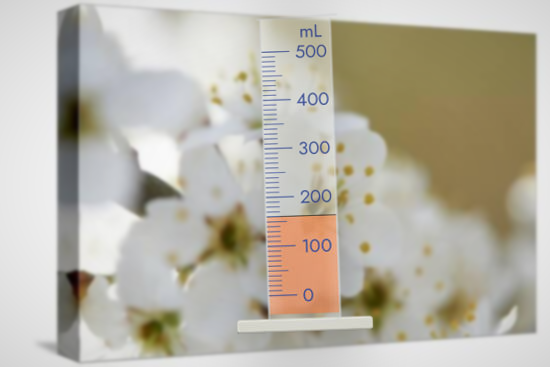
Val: 160 mL
